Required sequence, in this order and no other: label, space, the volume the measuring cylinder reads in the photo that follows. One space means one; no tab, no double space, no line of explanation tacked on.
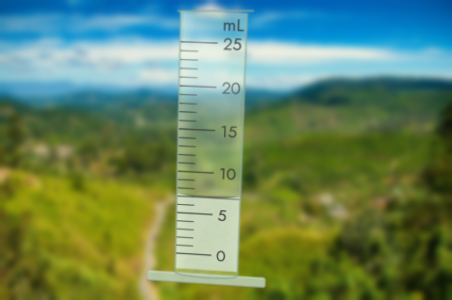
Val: 7 mL
